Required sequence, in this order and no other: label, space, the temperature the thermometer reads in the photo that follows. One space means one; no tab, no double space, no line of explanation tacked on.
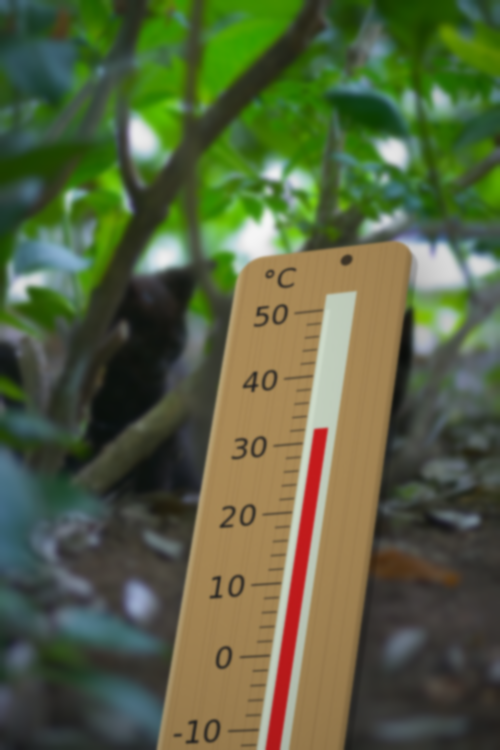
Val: 32 °C
